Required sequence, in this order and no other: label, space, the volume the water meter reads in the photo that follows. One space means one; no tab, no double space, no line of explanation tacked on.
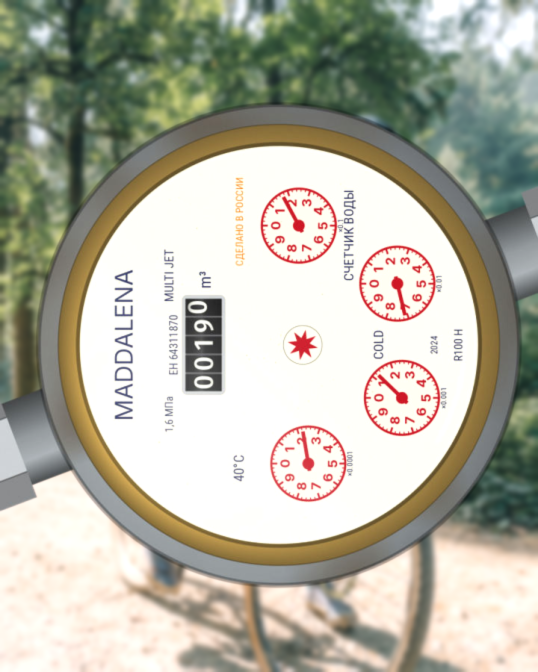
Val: 190.1712 m³
